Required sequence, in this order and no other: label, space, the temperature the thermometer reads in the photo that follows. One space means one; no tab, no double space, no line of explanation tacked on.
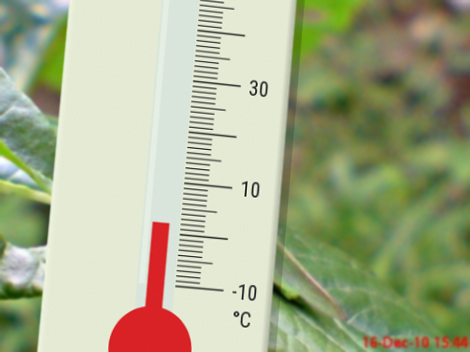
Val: 2 °C
